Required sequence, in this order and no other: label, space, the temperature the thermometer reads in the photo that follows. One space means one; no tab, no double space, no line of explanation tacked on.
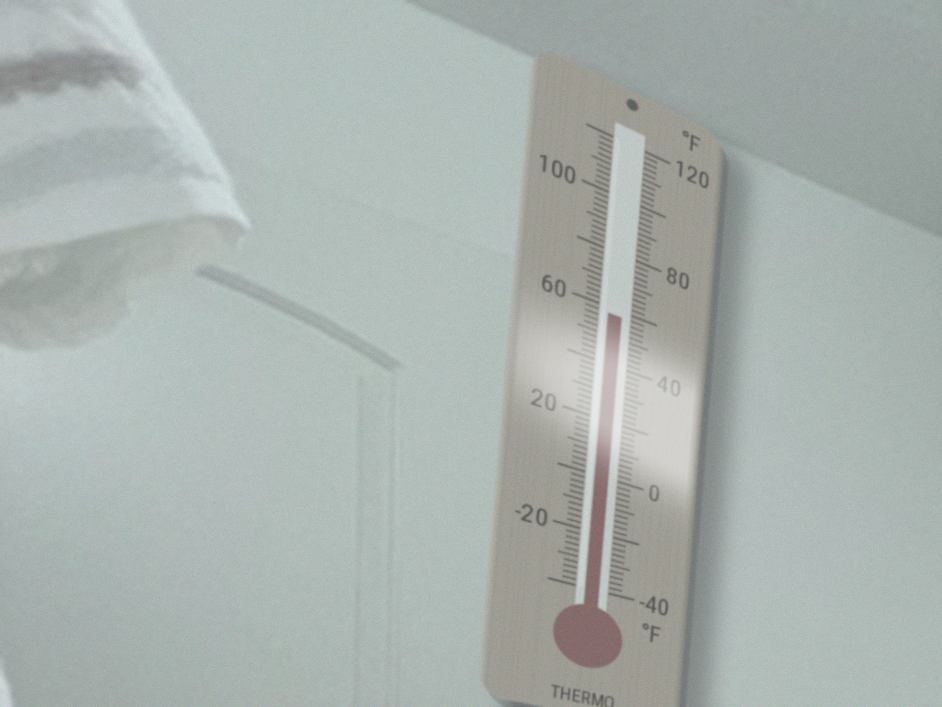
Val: 58 °F
